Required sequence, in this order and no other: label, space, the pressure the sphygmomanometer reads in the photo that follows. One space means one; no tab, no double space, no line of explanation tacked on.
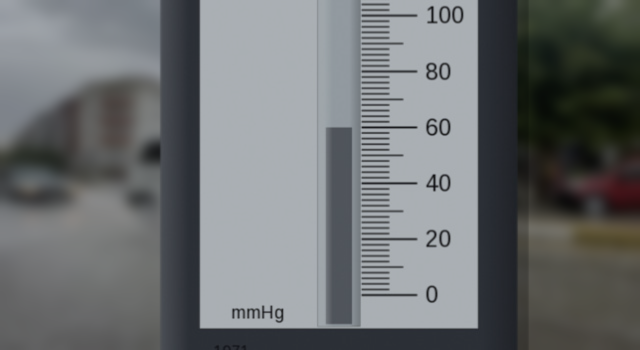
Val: 60 mmHg
